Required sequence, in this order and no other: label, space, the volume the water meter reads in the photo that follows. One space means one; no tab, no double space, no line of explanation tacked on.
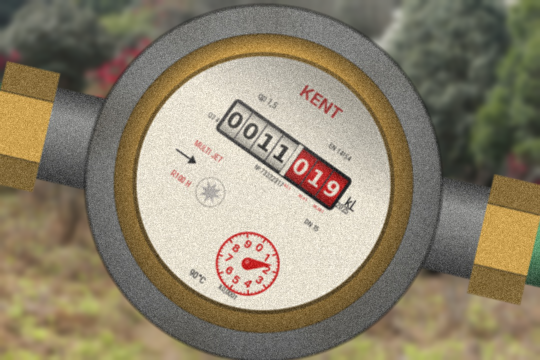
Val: 11.0191 kL
